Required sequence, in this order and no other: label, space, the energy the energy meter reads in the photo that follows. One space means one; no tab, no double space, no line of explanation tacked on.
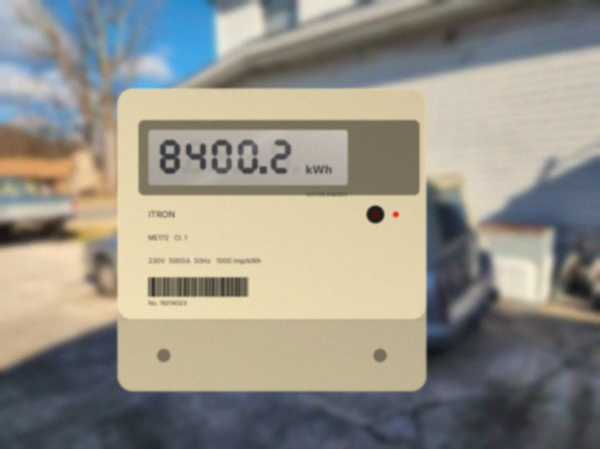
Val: 8400.2 kWh
